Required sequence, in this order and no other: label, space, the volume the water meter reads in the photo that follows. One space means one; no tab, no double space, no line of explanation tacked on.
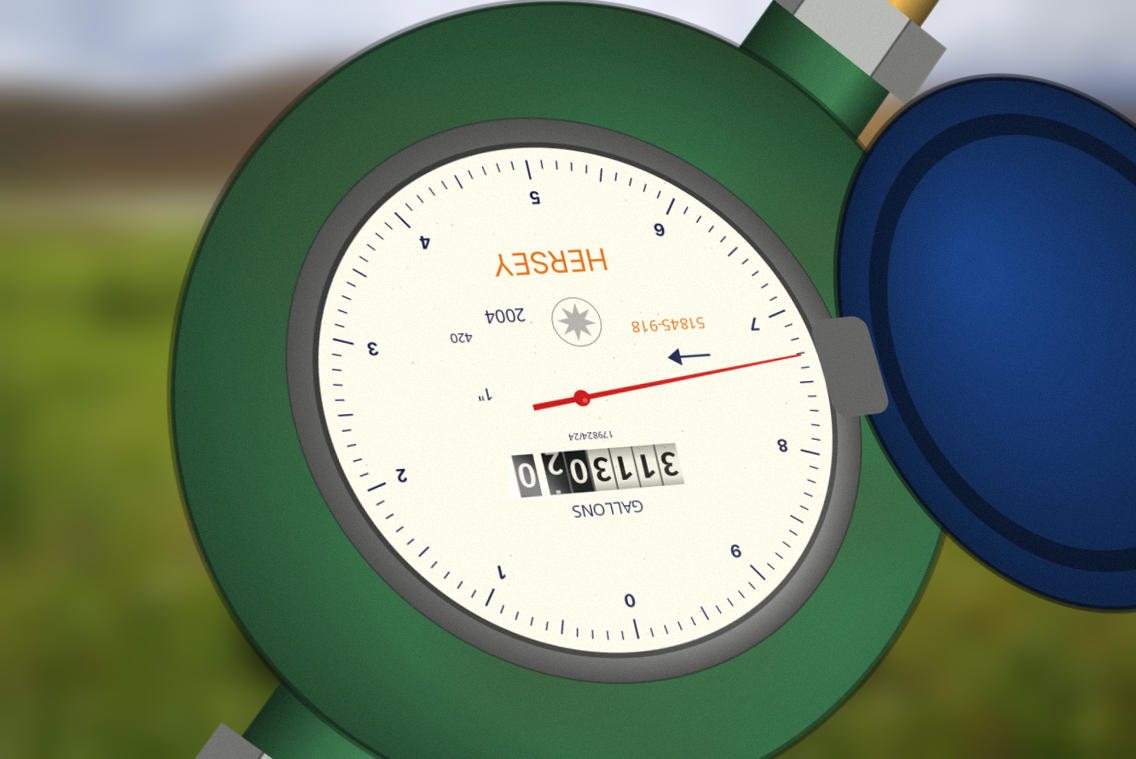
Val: 3113017.3 gal
